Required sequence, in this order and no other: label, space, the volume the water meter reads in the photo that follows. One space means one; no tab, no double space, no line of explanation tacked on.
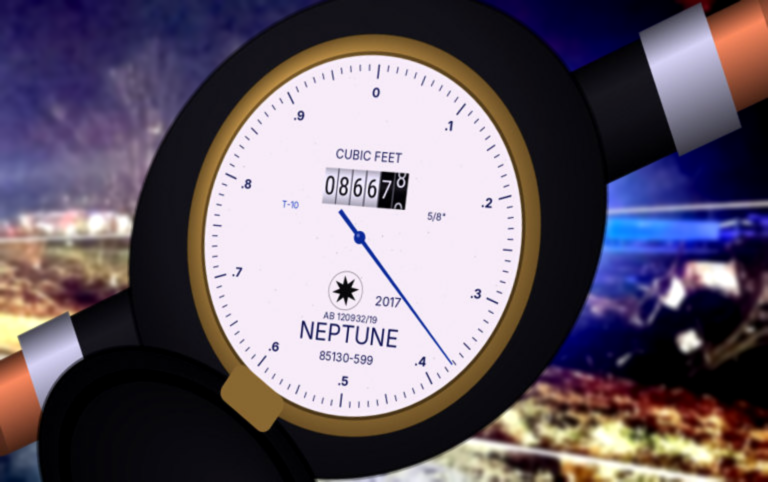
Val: 86678.37 ft³
